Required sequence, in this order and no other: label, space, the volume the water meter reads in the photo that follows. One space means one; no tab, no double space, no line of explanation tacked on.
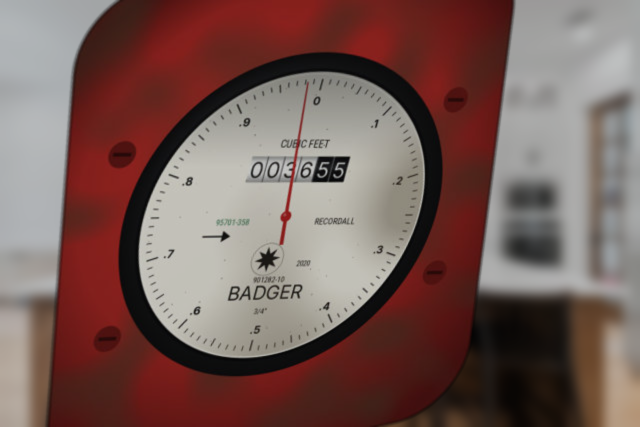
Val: 3654.98 ft³
